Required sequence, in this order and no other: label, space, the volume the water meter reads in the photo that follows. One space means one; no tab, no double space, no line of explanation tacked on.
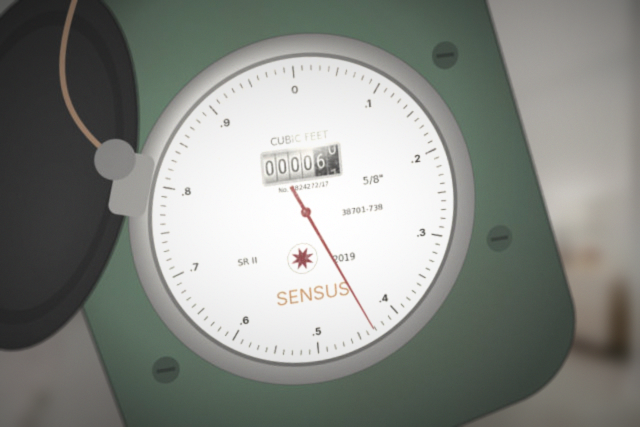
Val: 60.43 ft³
